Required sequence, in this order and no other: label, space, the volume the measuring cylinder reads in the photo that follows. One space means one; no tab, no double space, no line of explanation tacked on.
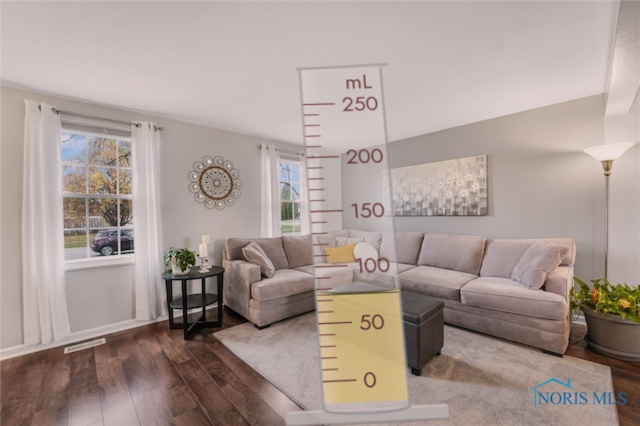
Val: 75 mL
